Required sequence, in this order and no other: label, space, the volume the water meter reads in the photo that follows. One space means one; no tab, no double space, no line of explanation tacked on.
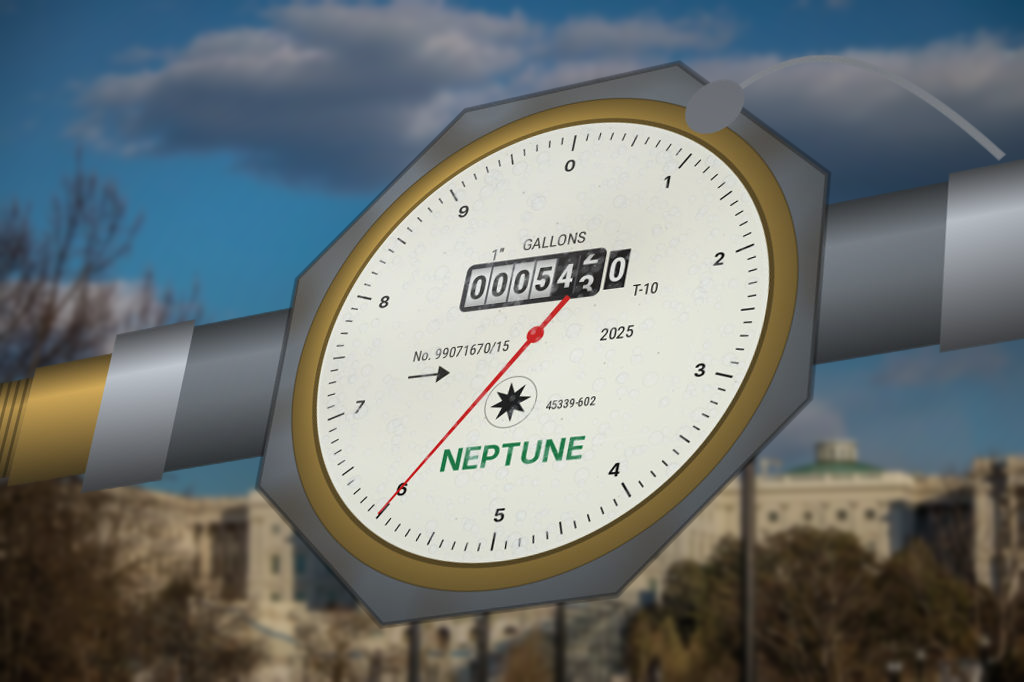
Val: 5426.0 gal
